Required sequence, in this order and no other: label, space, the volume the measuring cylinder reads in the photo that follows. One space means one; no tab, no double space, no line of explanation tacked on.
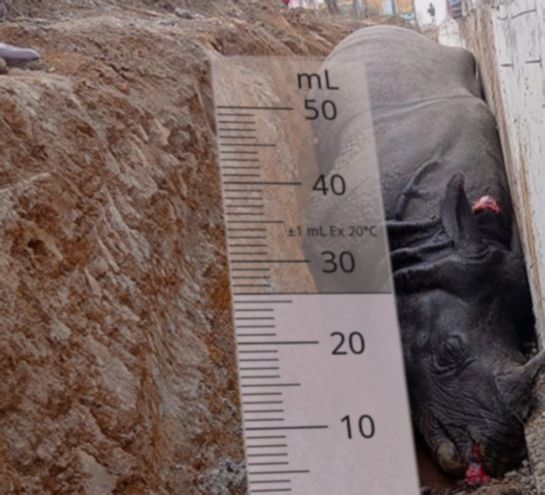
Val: 26 mL
